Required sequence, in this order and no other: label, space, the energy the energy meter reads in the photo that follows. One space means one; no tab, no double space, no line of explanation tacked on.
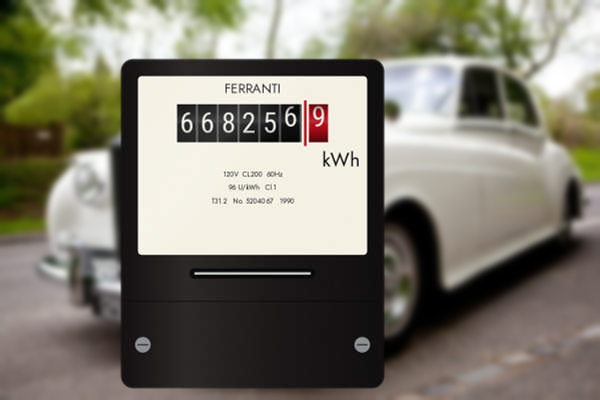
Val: 668256.9 kWh
